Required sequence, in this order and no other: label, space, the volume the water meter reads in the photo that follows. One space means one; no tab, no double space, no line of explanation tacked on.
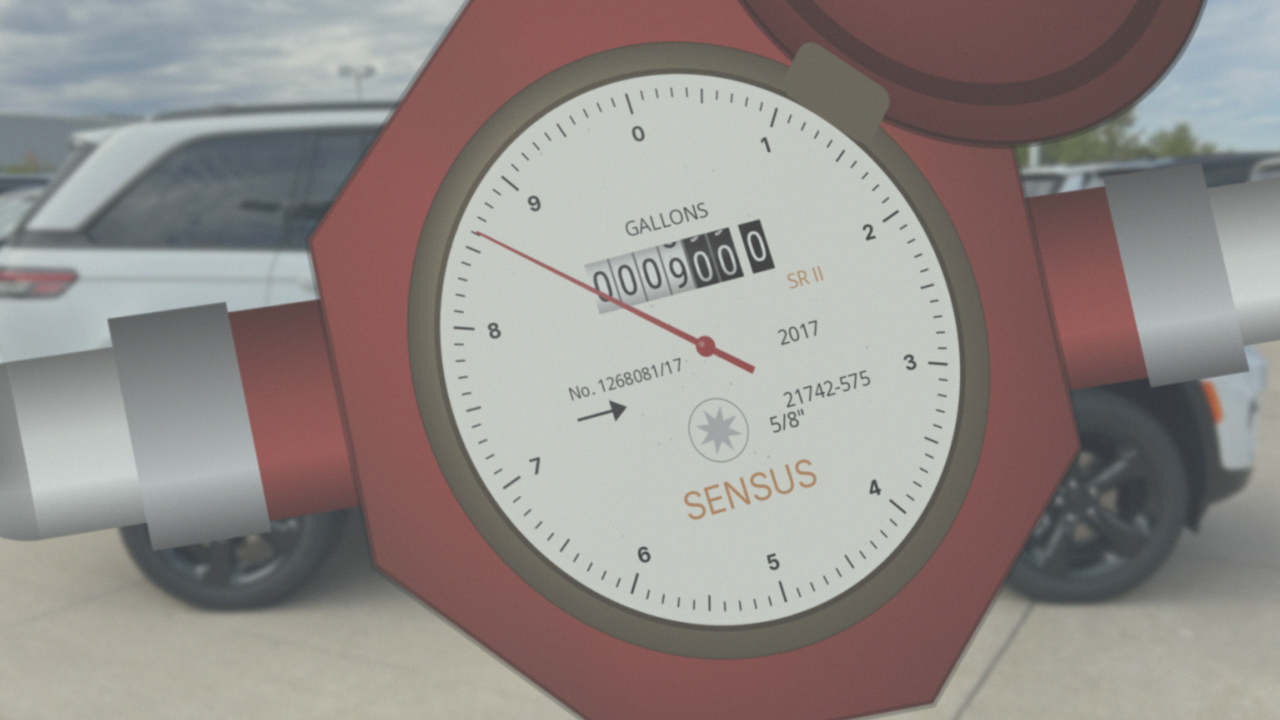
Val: 8998.6 gal
